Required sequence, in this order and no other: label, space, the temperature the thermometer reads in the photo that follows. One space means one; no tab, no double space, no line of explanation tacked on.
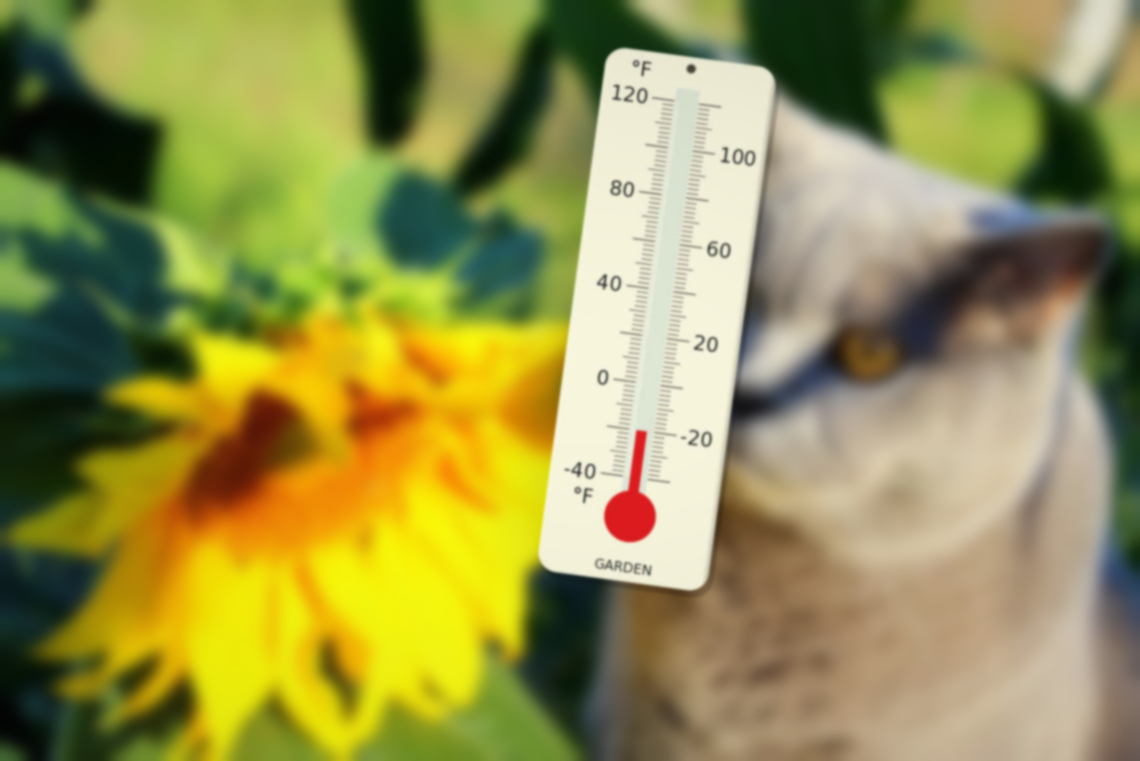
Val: -20 °F
